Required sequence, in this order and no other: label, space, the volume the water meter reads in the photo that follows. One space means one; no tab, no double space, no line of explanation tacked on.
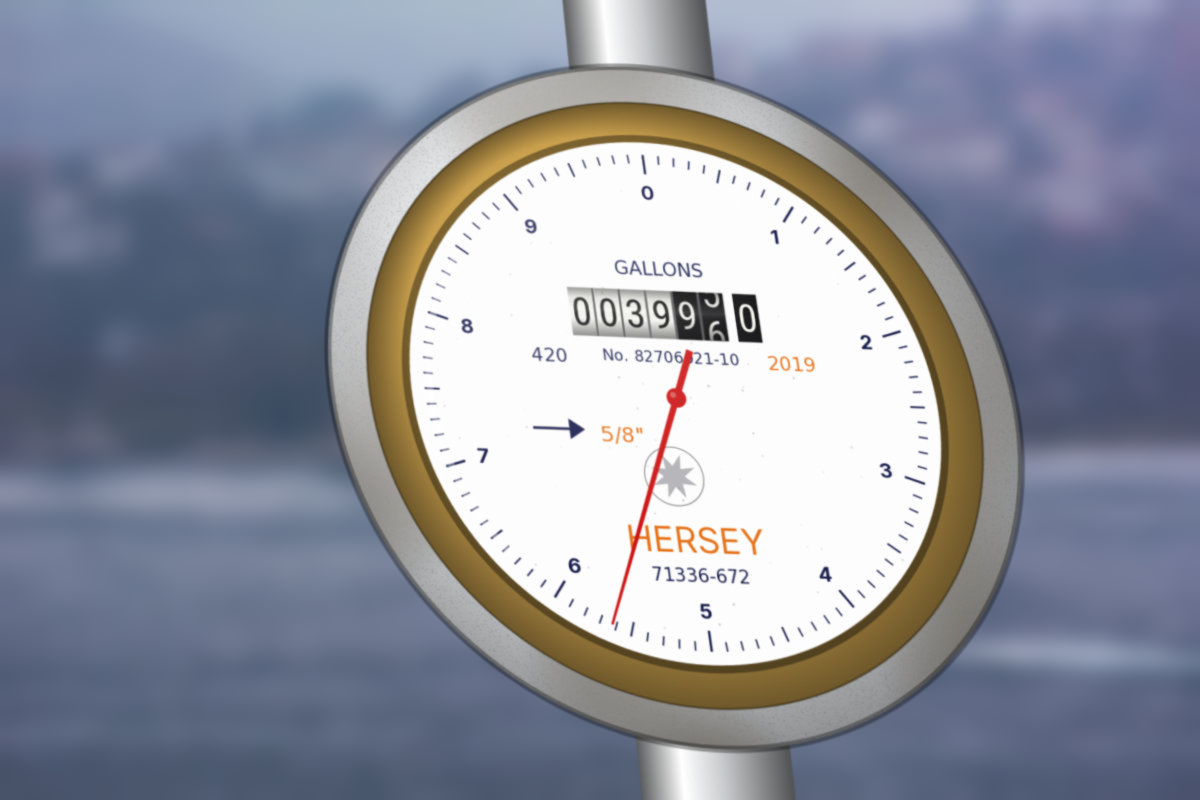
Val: 39955.6 gal
